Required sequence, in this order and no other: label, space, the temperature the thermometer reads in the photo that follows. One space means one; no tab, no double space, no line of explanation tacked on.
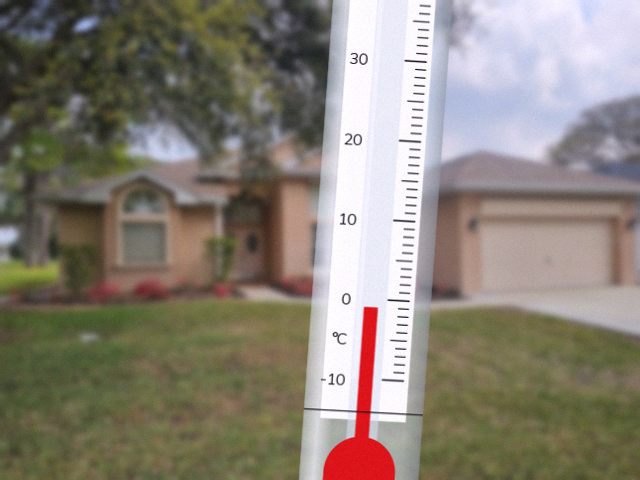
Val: -1 °C
